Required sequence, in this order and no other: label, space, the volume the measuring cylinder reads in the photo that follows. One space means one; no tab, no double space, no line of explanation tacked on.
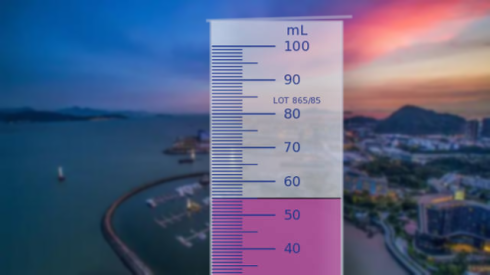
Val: 55 mL
